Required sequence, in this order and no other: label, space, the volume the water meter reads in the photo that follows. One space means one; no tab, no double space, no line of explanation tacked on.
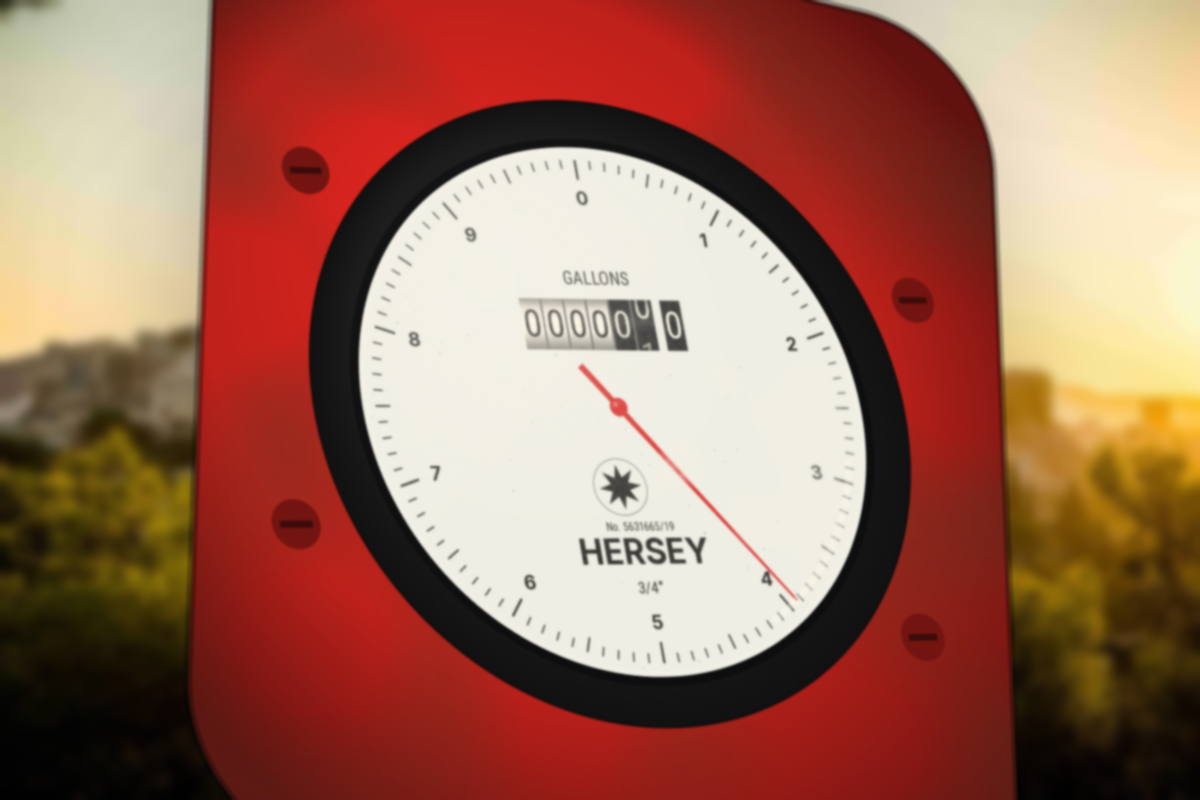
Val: 3.9 gal
